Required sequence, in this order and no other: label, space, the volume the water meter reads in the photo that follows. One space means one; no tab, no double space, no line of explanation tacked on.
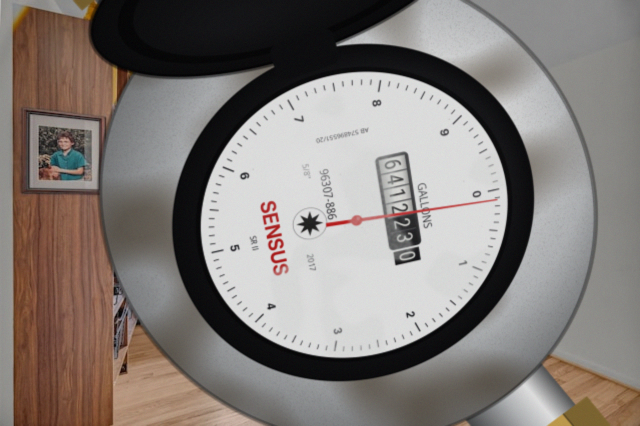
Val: 6412230.1 gal
